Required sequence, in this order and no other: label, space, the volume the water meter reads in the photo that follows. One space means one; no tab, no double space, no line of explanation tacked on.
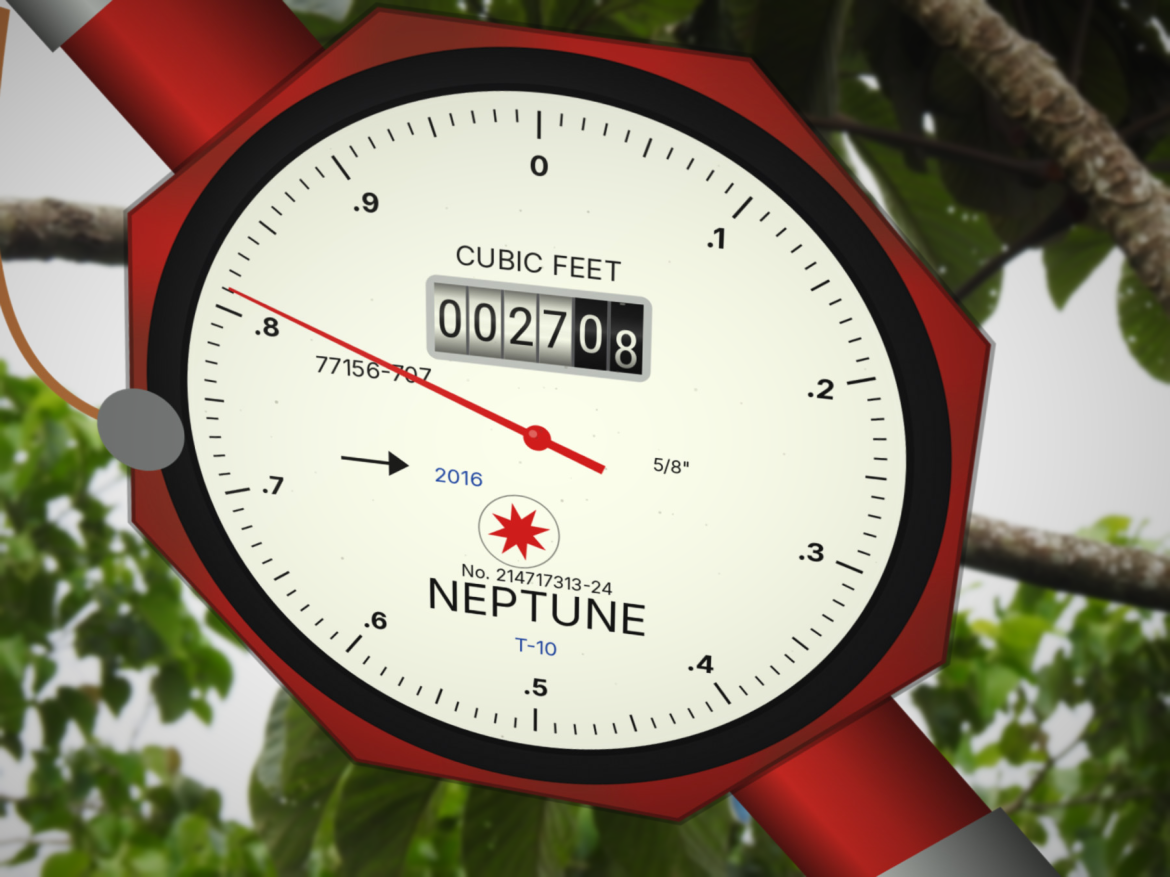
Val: 2707.81 ft³
